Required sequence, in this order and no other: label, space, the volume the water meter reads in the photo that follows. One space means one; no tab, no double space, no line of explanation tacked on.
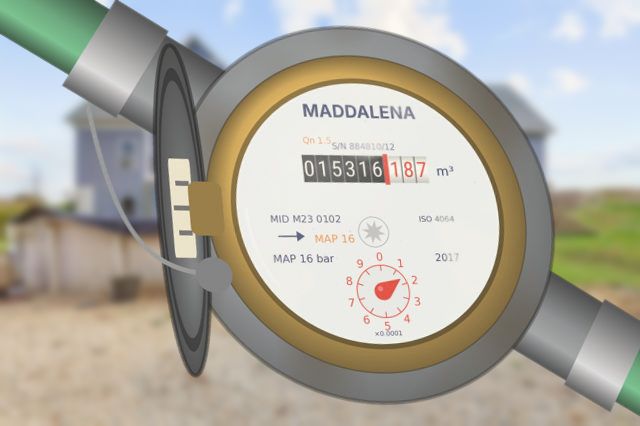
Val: 15316.1871 m³
